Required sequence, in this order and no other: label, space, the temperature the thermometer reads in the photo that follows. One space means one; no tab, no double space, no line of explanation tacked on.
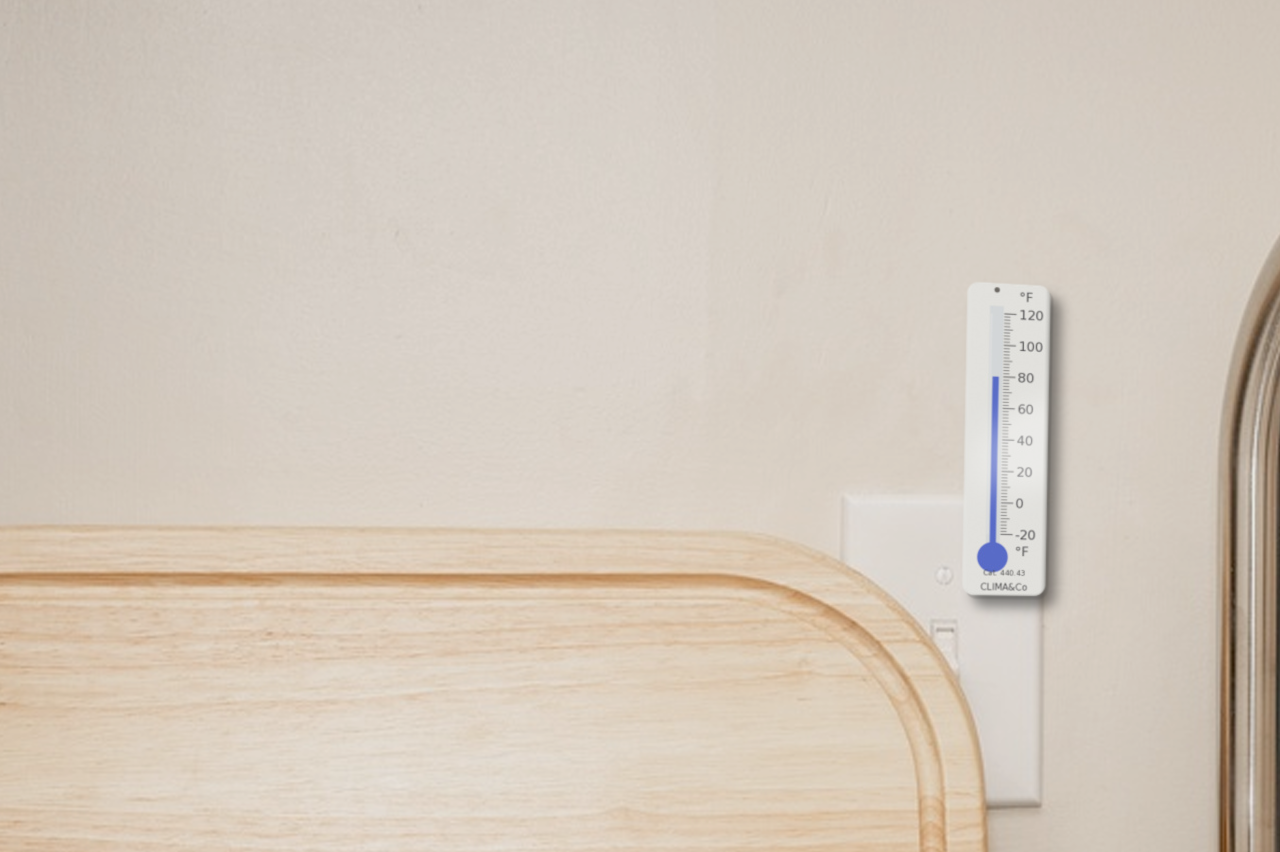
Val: 80 °F
